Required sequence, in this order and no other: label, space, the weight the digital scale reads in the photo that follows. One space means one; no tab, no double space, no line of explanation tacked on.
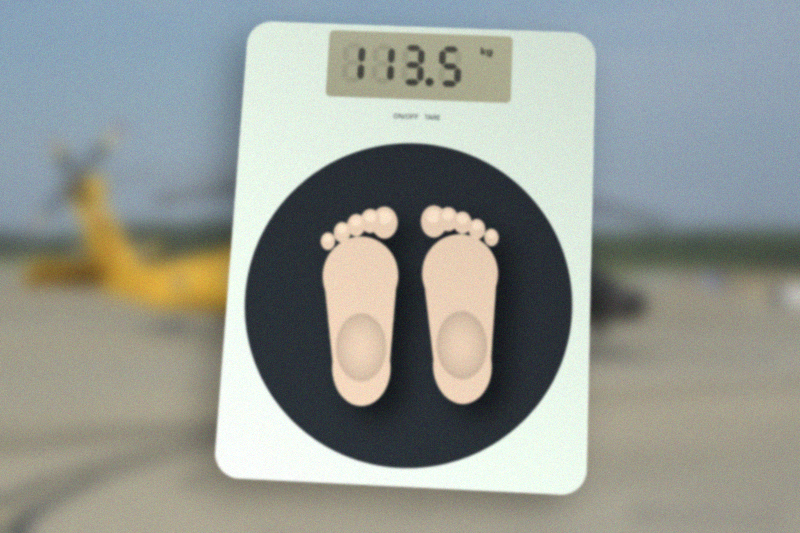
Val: 113.5 kg
